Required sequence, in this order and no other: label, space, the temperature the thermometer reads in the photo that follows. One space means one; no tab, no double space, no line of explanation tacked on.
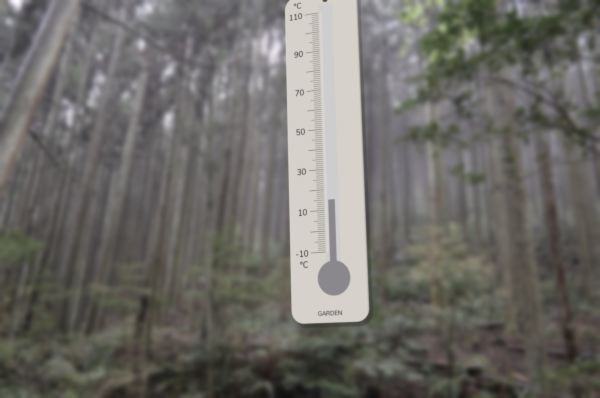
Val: 15 °C
